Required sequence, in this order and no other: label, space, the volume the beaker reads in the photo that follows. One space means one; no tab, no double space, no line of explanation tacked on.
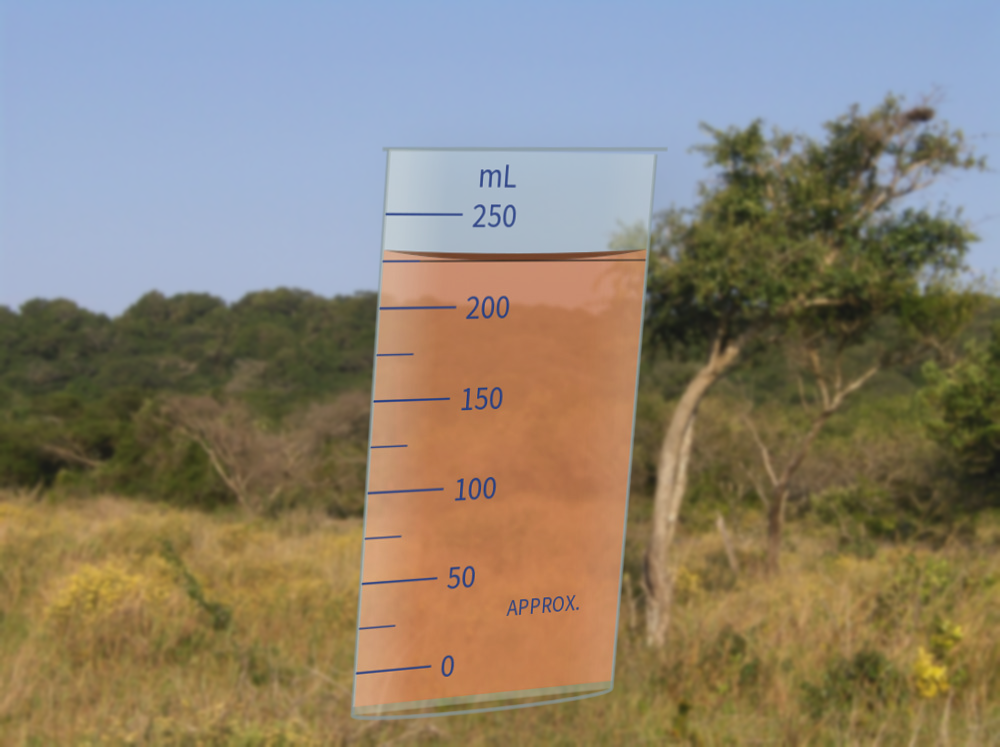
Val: 225 mL
